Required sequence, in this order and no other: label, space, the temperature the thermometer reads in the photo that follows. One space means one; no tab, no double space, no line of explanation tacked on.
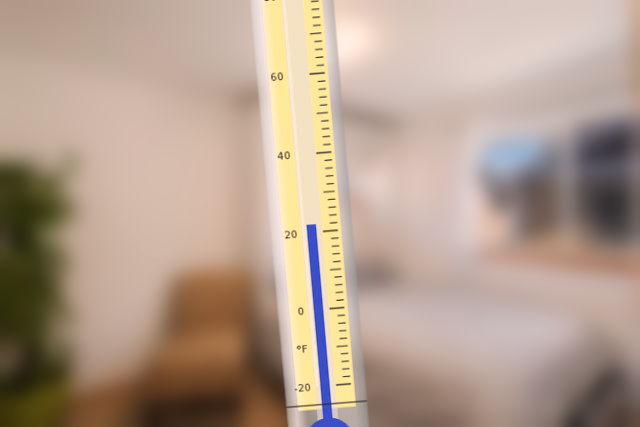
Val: 22 °F
